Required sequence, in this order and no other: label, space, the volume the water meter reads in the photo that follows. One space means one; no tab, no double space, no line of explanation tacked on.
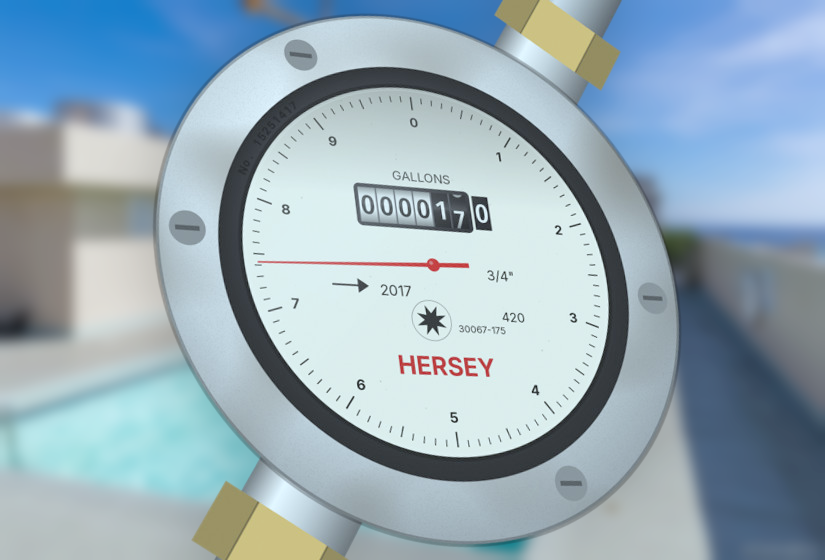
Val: 167.4 gal
